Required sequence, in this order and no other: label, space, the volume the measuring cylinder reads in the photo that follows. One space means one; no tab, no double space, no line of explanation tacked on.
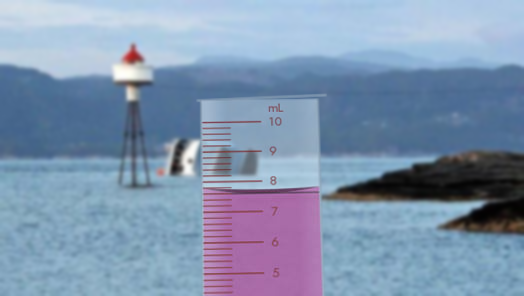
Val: 7.6 mL
